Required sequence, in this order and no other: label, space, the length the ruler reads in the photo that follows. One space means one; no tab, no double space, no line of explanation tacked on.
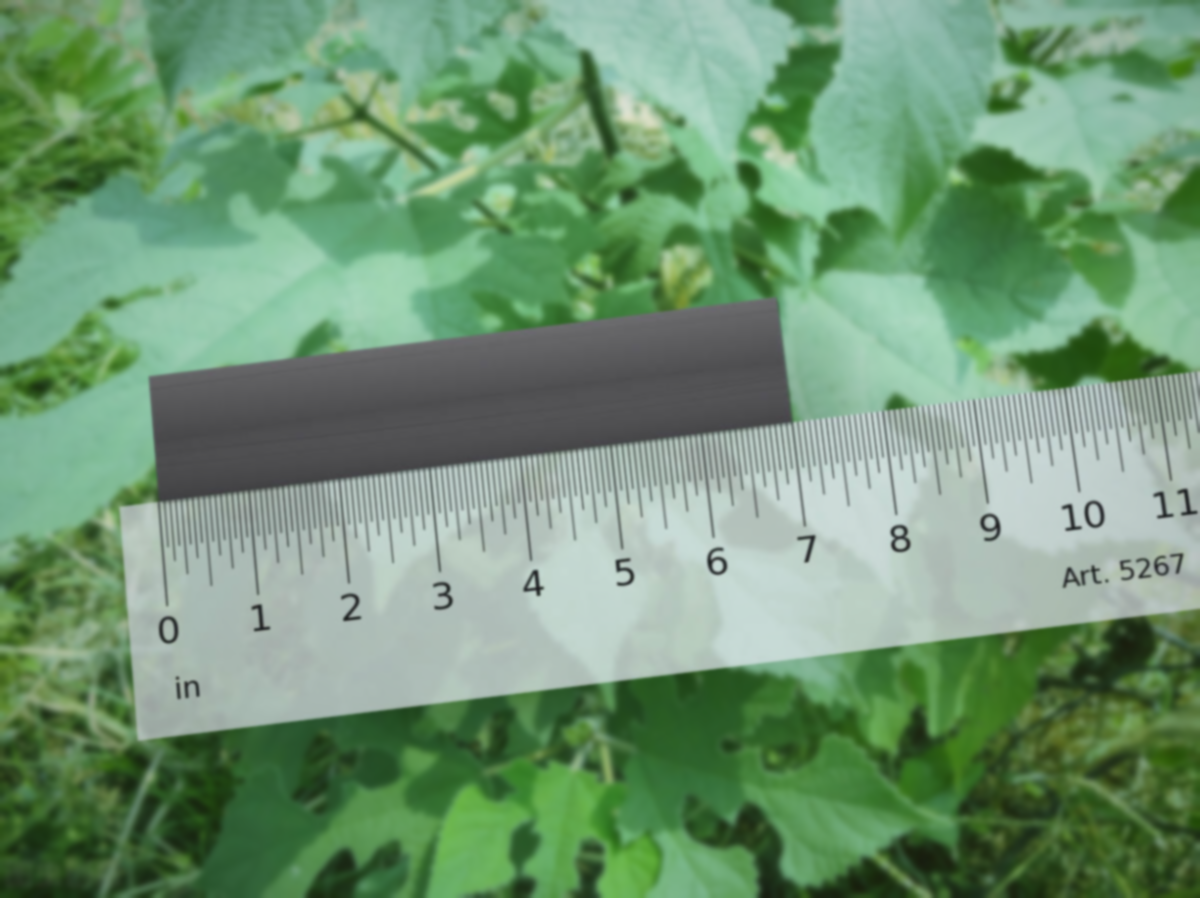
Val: 7 in
